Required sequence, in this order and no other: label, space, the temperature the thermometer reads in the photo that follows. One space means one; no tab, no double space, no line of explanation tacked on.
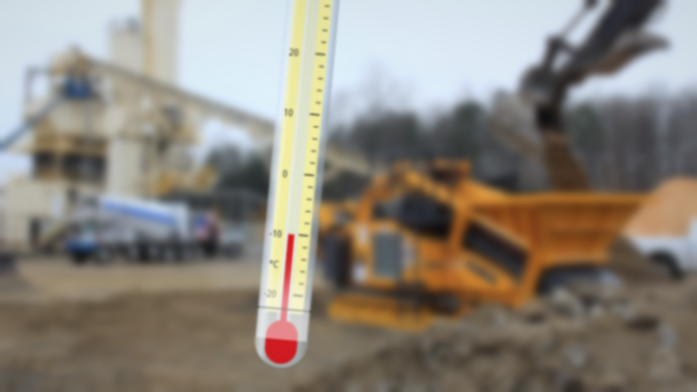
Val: -10 °C
